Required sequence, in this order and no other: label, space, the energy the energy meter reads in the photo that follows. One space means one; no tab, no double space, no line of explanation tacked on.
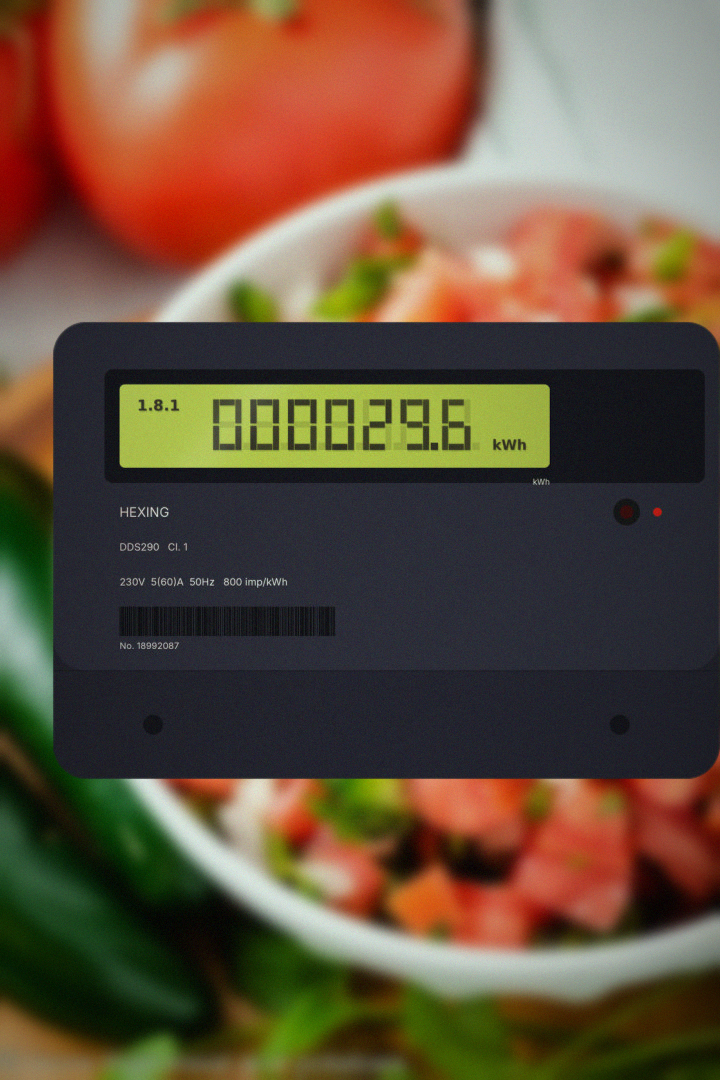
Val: 29.6 kWh
